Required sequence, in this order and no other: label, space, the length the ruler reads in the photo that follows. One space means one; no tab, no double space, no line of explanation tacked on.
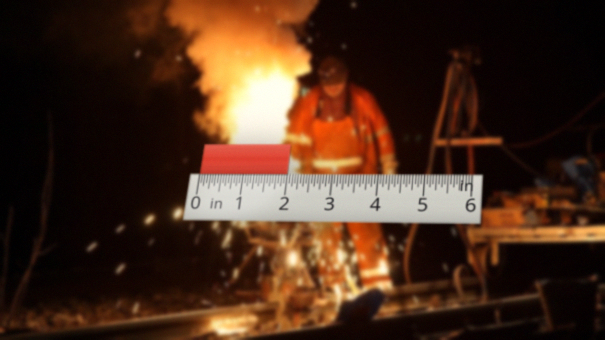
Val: 2 in
